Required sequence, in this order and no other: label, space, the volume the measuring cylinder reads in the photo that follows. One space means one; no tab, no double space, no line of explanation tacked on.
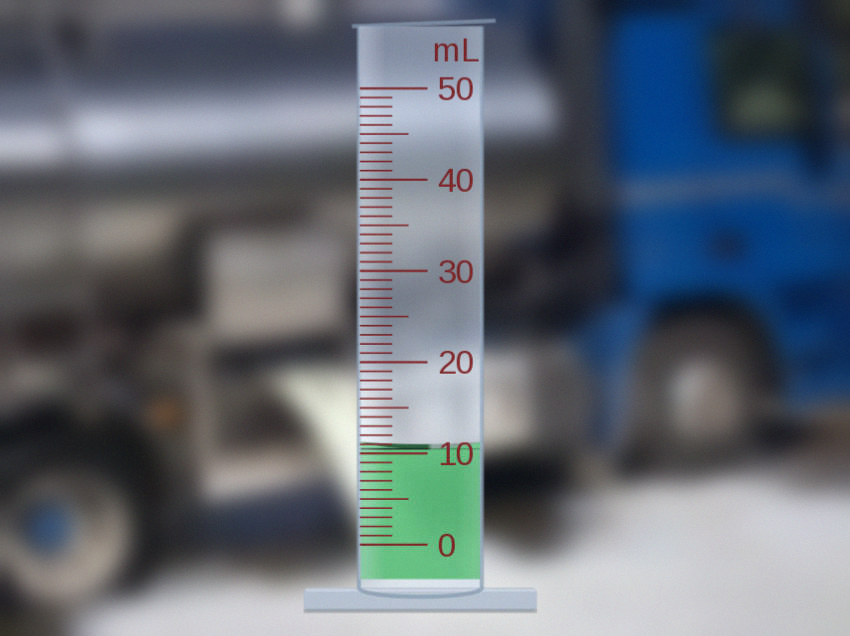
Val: 10.5 mL
